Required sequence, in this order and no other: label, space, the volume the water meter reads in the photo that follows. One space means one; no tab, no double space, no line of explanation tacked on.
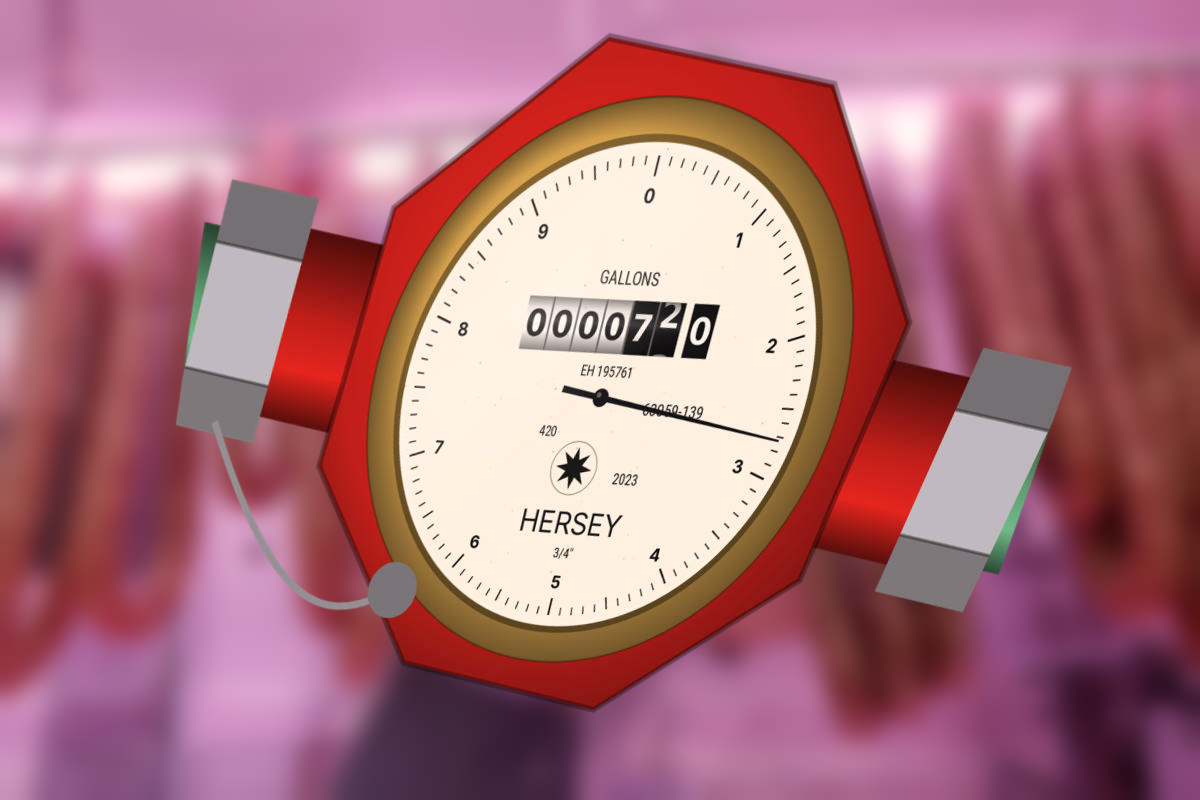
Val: 722.7 gal
